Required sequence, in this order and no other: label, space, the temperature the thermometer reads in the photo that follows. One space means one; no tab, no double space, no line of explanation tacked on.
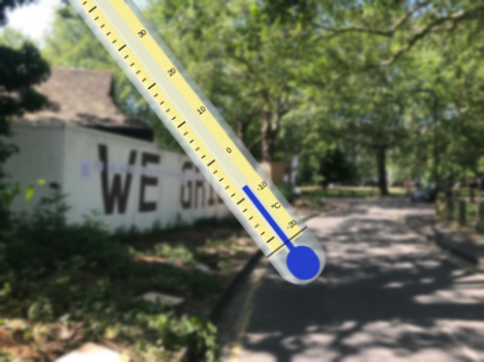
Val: -8 °C
